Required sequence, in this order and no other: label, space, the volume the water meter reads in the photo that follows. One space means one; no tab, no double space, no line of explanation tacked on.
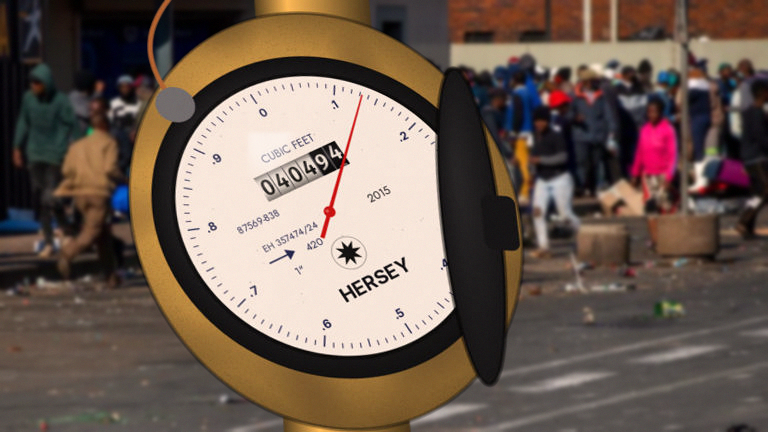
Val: 40494.13 ft³
